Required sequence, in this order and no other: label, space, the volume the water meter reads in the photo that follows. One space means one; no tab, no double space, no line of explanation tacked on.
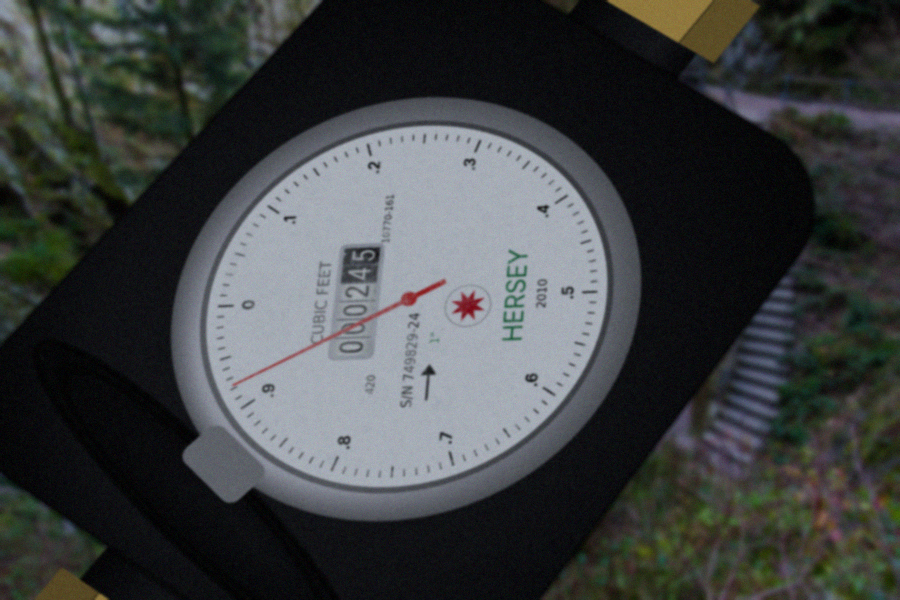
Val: 244.92 ft³
